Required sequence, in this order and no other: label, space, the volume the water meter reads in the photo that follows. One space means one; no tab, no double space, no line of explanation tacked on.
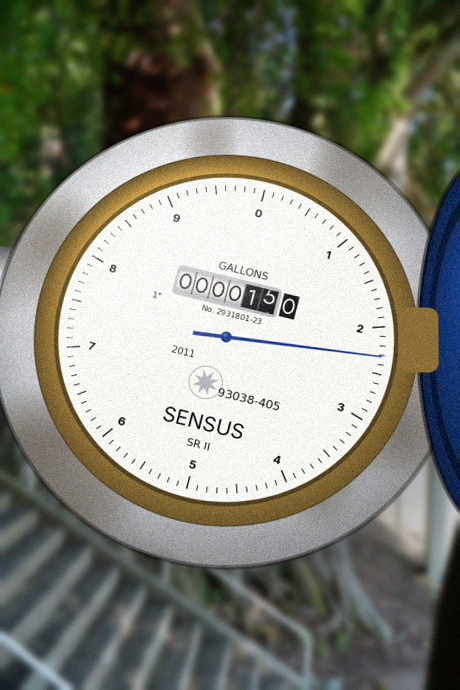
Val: 152.3 gal
